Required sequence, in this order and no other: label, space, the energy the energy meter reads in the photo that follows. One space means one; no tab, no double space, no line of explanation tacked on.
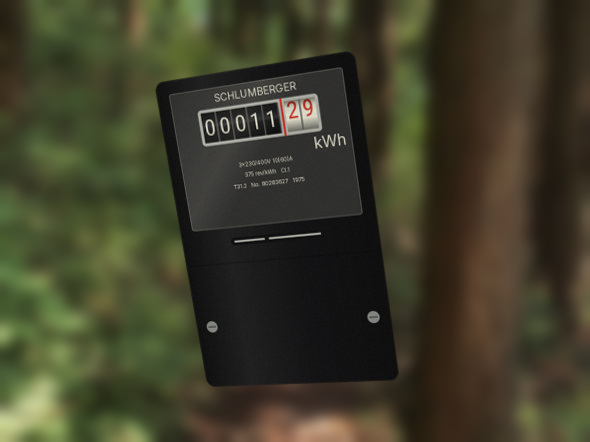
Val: 11.29 kWh
